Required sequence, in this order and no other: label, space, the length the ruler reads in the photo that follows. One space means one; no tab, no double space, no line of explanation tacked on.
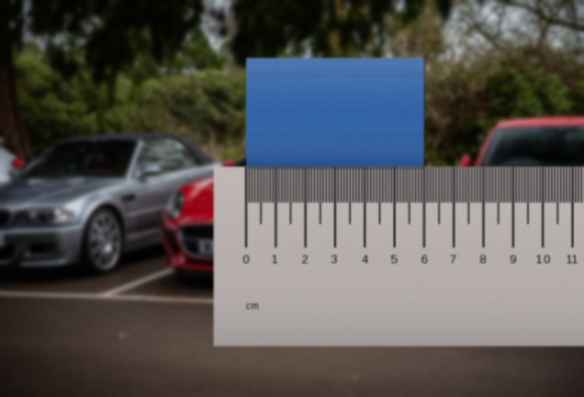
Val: 6 cm
